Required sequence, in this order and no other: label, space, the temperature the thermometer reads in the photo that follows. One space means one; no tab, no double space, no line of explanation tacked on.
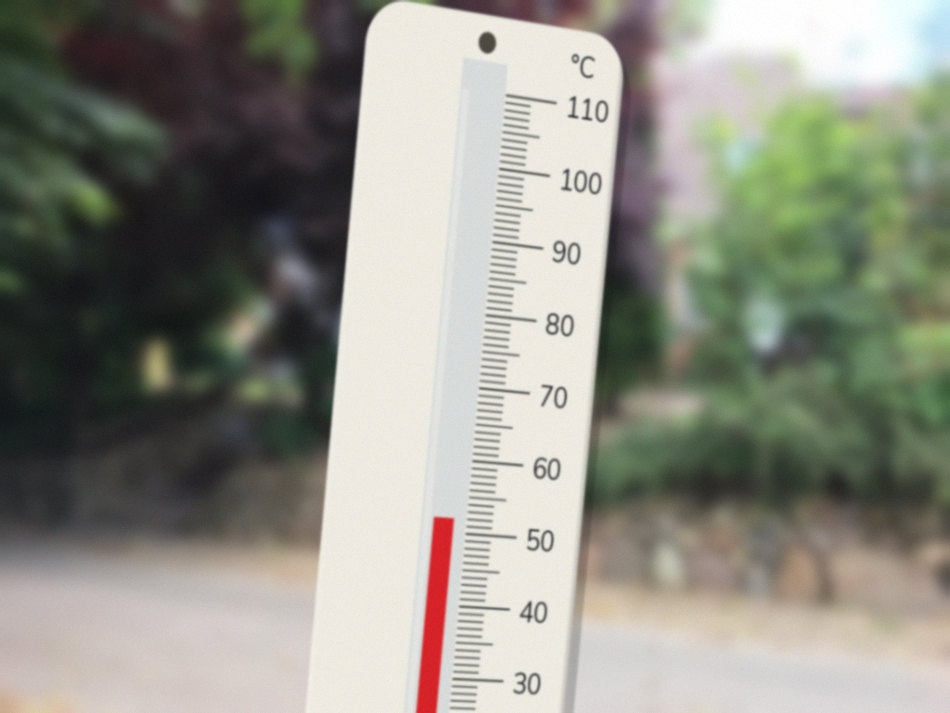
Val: 52 °C
